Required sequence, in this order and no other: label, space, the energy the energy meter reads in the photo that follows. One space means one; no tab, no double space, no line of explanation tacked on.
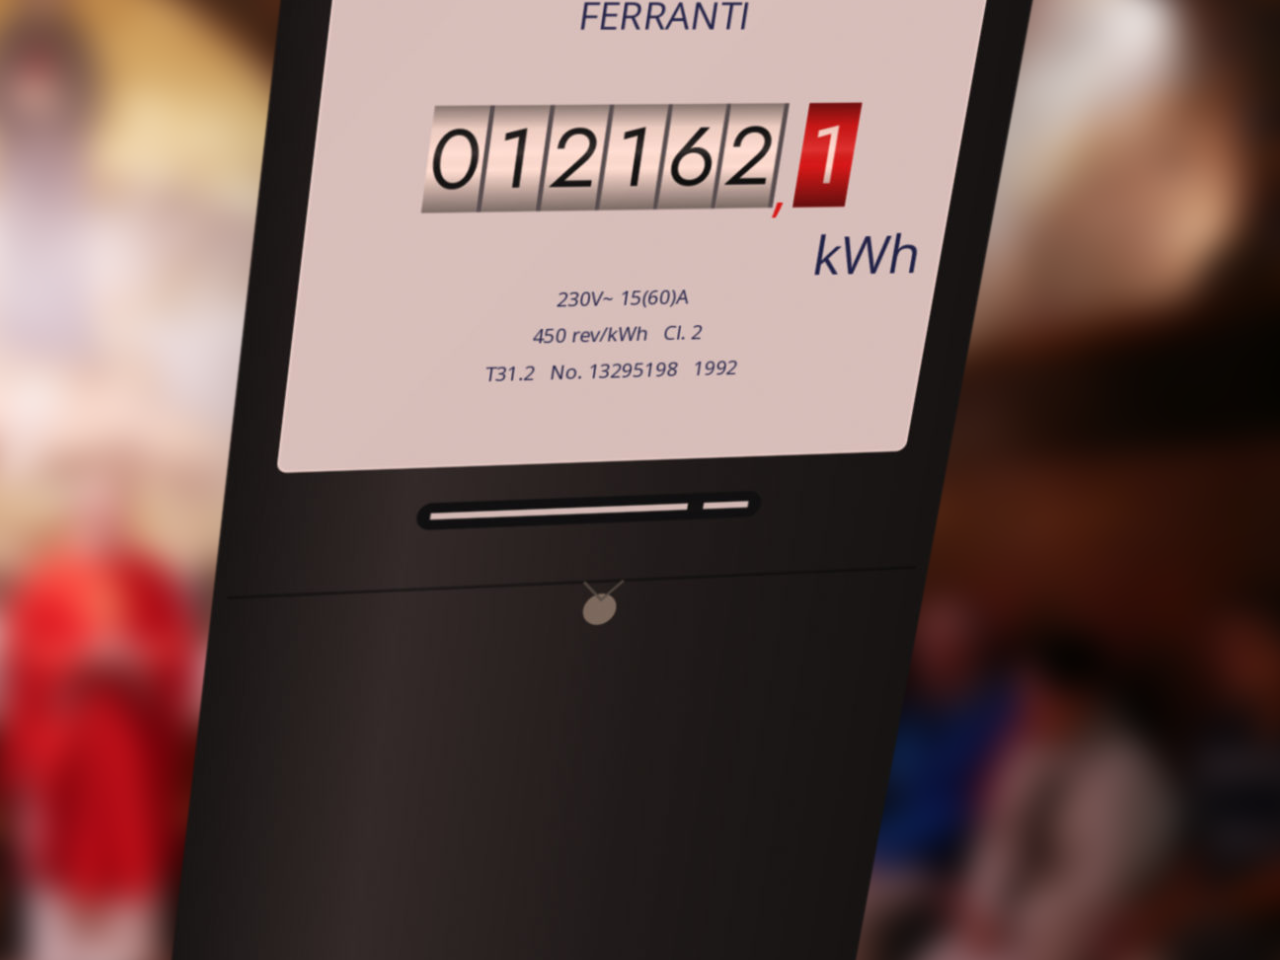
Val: 12162.1 kWh
